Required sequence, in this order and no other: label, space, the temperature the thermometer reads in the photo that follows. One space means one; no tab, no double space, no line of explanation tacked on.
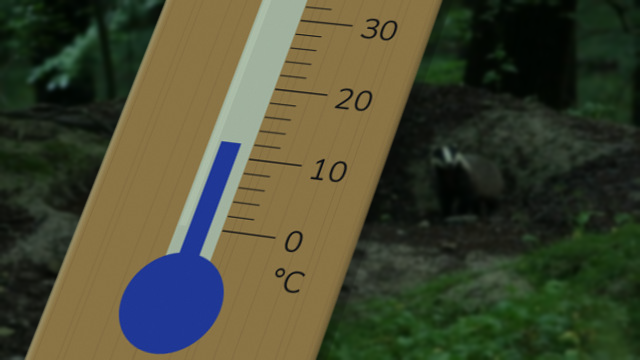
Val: 12 °C
